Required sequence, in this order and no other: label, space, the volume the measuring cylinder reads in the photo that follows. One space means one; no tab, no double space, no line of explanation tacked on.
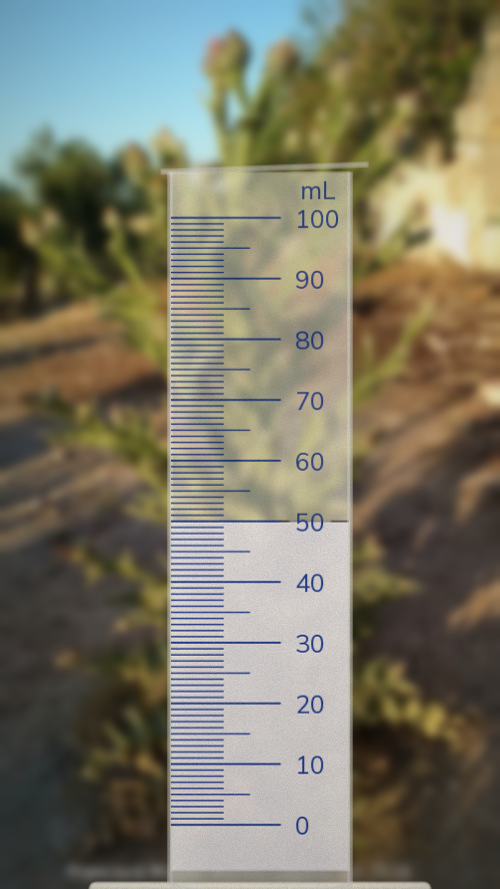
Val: 50 mL
